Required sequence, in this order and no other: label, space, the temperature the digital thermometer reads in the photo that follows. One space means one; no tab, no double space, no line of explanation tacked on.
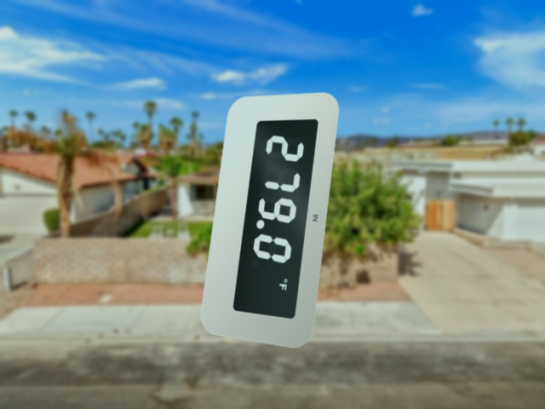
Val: 279.0 °F
